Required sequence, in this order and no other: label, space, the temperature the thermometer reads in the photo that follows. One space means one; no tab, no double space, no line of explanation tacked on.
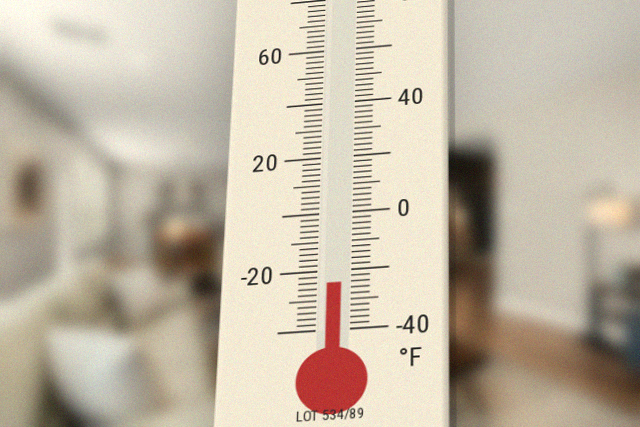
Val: -24 °F
